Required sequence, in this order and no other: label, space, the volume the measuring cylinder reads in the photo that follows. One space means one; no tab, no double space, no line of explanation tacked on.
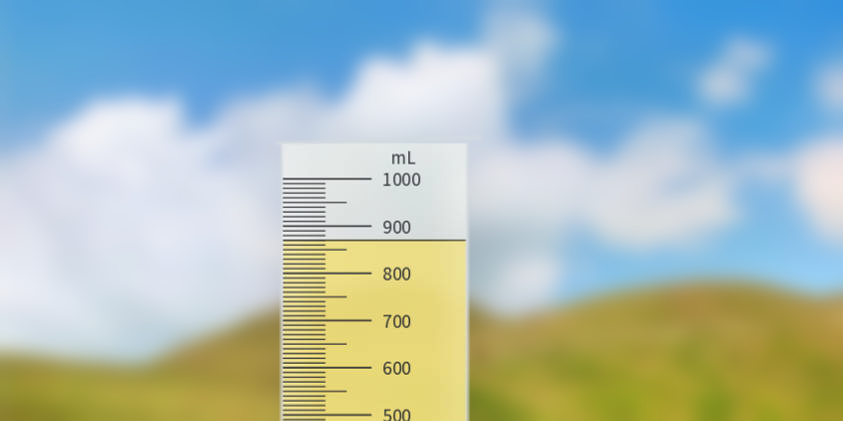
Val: 870 mL
